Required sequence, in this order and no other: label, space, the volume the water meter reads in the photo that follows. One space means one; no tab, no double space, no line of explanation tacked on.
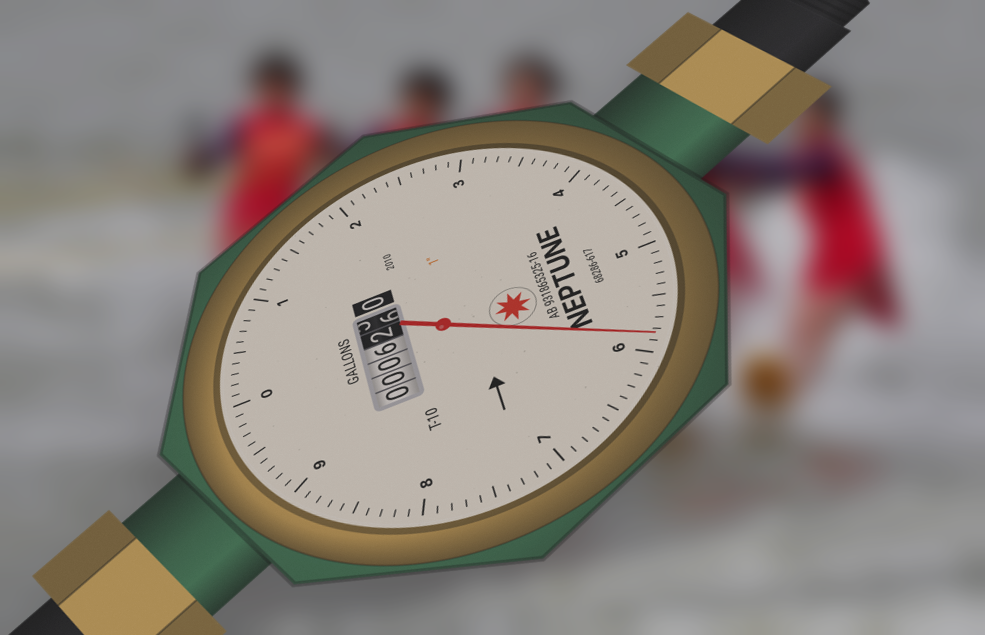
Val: 6255.8 gal
